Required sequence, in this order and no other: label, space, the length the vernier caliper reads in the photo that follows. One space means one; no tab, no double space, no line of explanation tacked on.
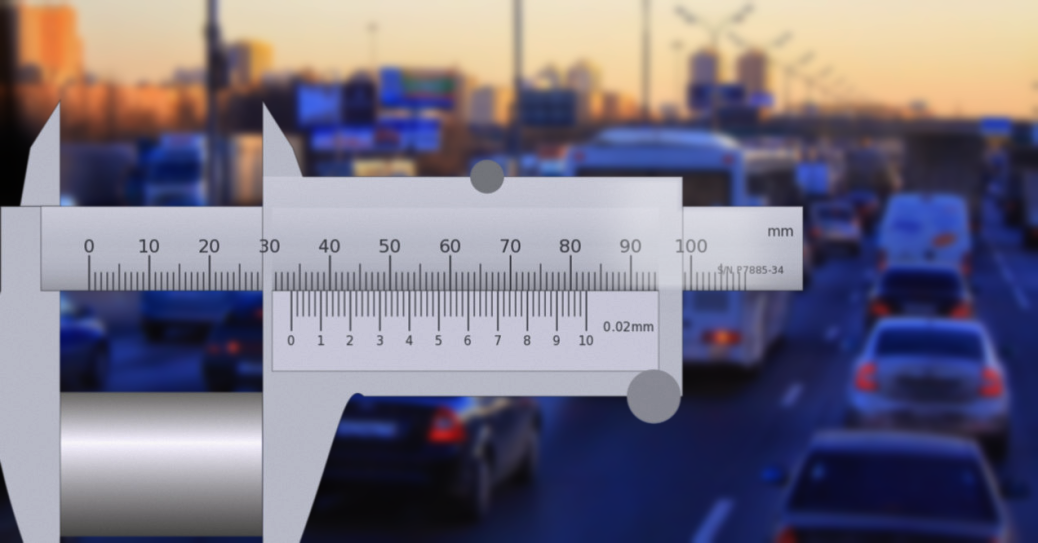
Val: 33.6 mm
